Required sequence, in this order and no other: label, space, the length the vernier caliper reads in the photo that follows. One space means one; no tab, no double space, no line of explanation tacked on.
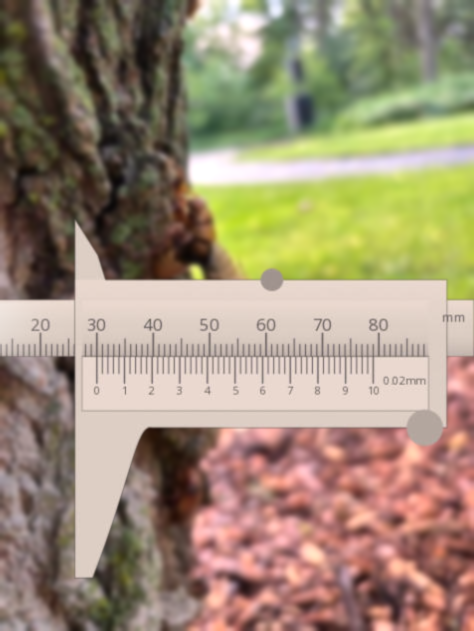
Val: 30.0 mm
